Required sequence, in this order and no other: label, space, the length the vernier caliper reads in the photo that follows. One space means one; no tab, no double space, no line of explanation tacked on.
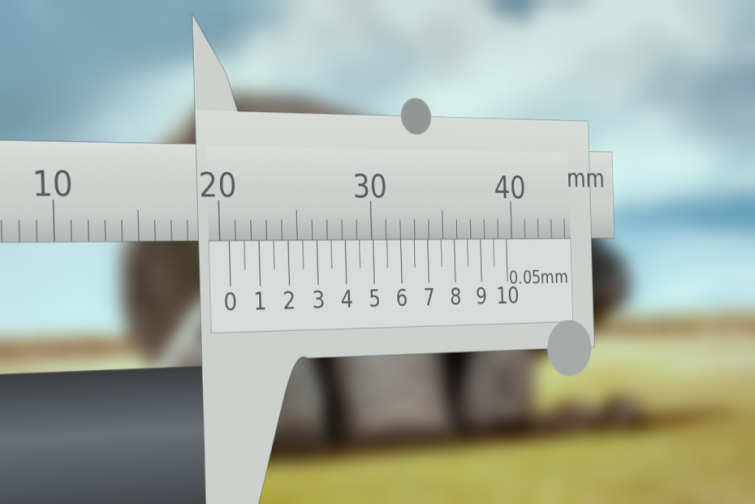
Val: 20.6 mm
